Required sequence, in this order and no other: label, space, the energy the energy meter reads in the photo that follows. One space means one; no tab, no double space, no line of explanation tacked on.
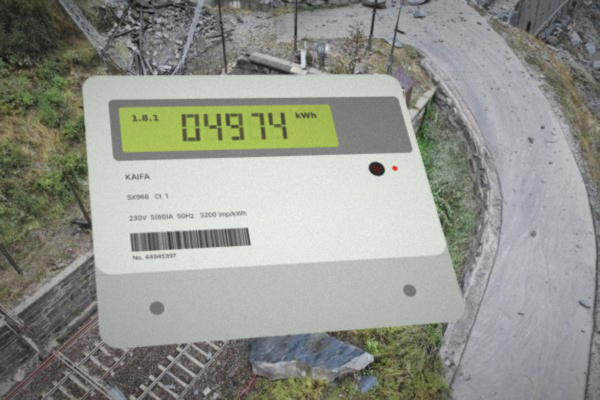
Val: 4974 kWh
